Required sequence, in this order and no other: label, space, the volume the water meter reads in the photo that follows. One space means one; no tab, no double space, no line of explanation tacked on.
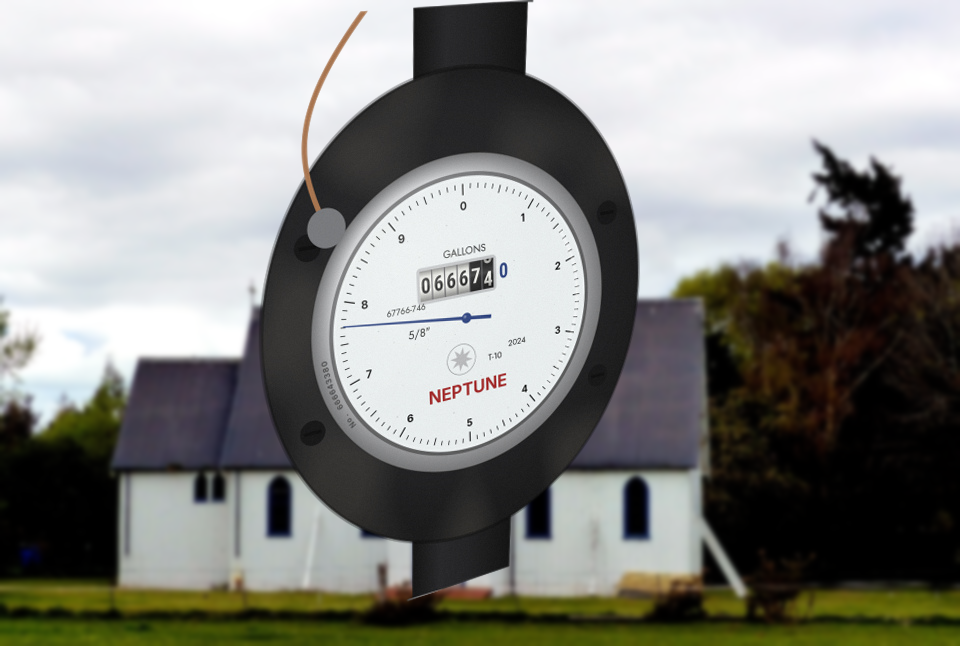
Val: 666737.7 gal
